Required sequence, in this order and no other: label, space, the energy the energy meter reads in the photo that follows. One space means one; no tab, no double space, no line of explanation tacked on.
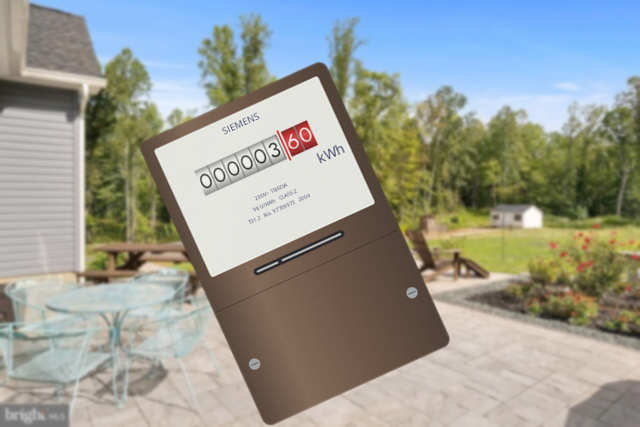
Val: 3.60 kWh
